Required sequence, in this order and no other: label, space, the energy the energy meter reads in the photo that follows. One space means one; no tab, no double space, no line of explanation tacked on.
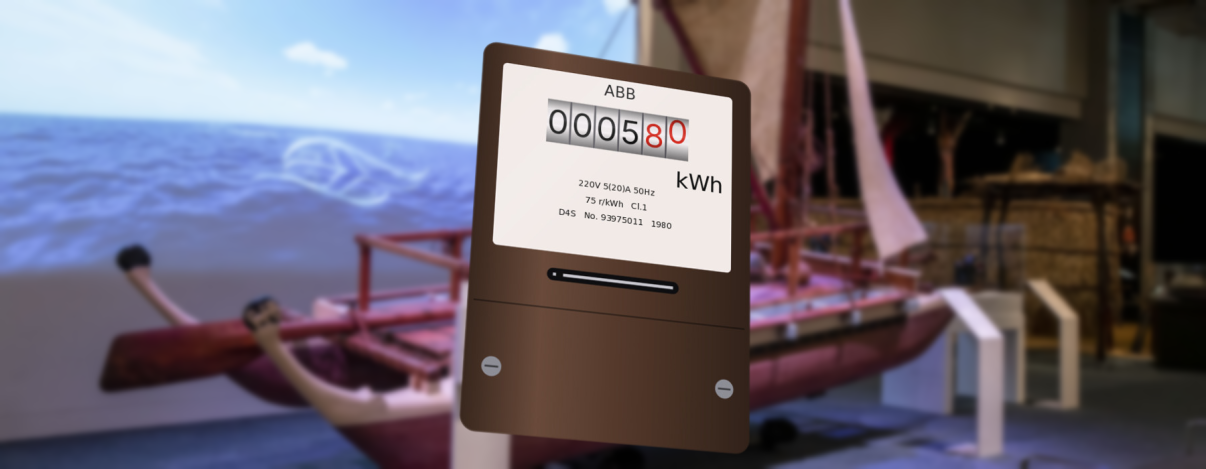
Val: 5.80 kWh
